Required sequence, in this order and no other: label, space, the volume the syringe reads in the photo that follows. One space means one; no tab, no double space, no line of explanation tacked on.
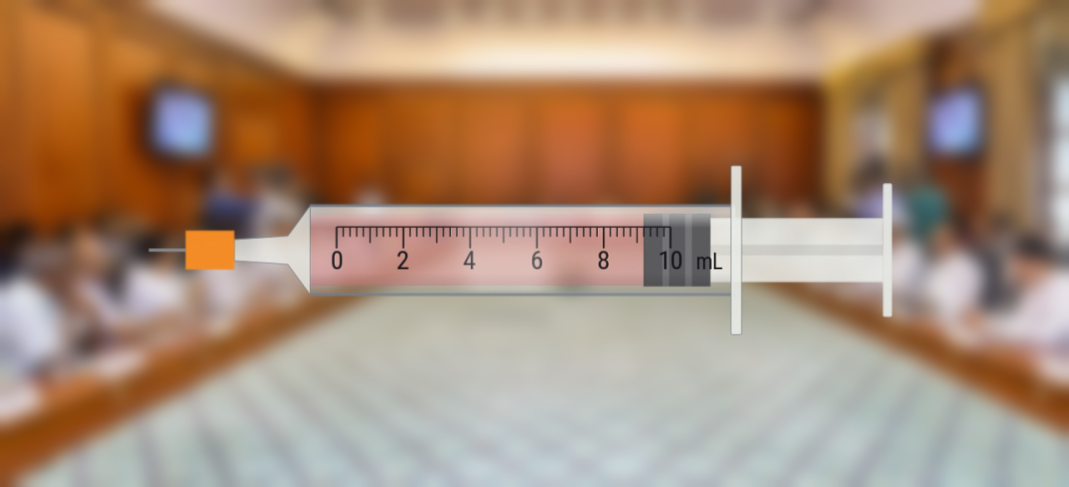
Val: 9.2 mL
